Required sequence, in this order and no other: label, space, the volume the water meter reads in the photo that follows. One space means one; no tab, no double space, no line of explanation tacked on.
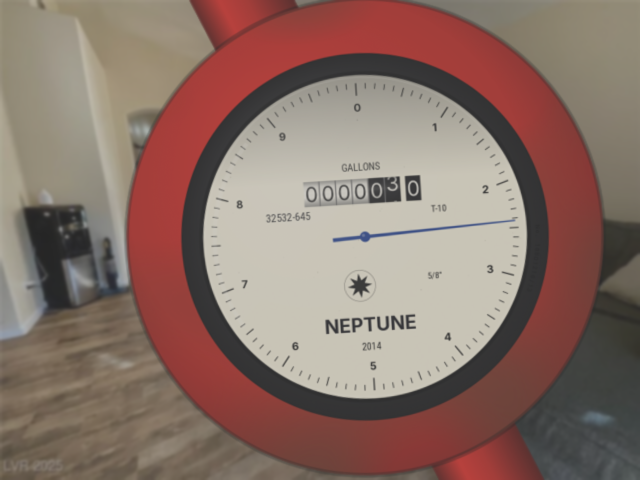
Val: 32.4 gal
